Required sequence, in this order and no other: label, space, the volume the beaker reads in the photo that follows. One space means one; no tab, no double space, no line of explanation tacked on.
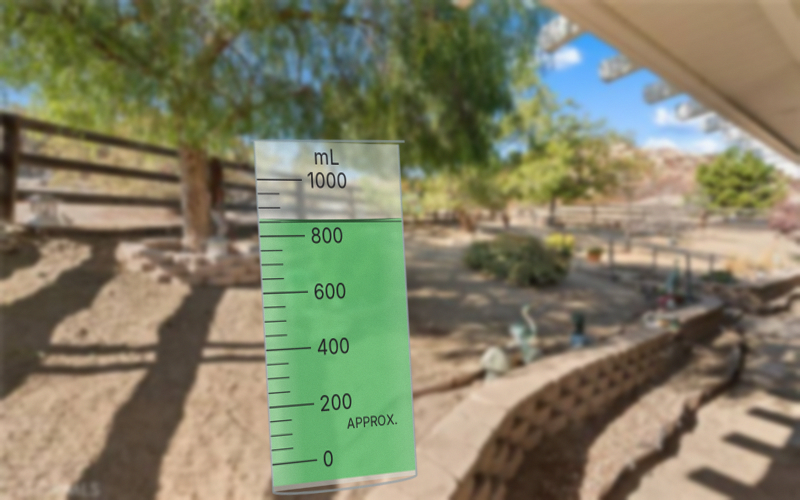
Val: 850 mL
